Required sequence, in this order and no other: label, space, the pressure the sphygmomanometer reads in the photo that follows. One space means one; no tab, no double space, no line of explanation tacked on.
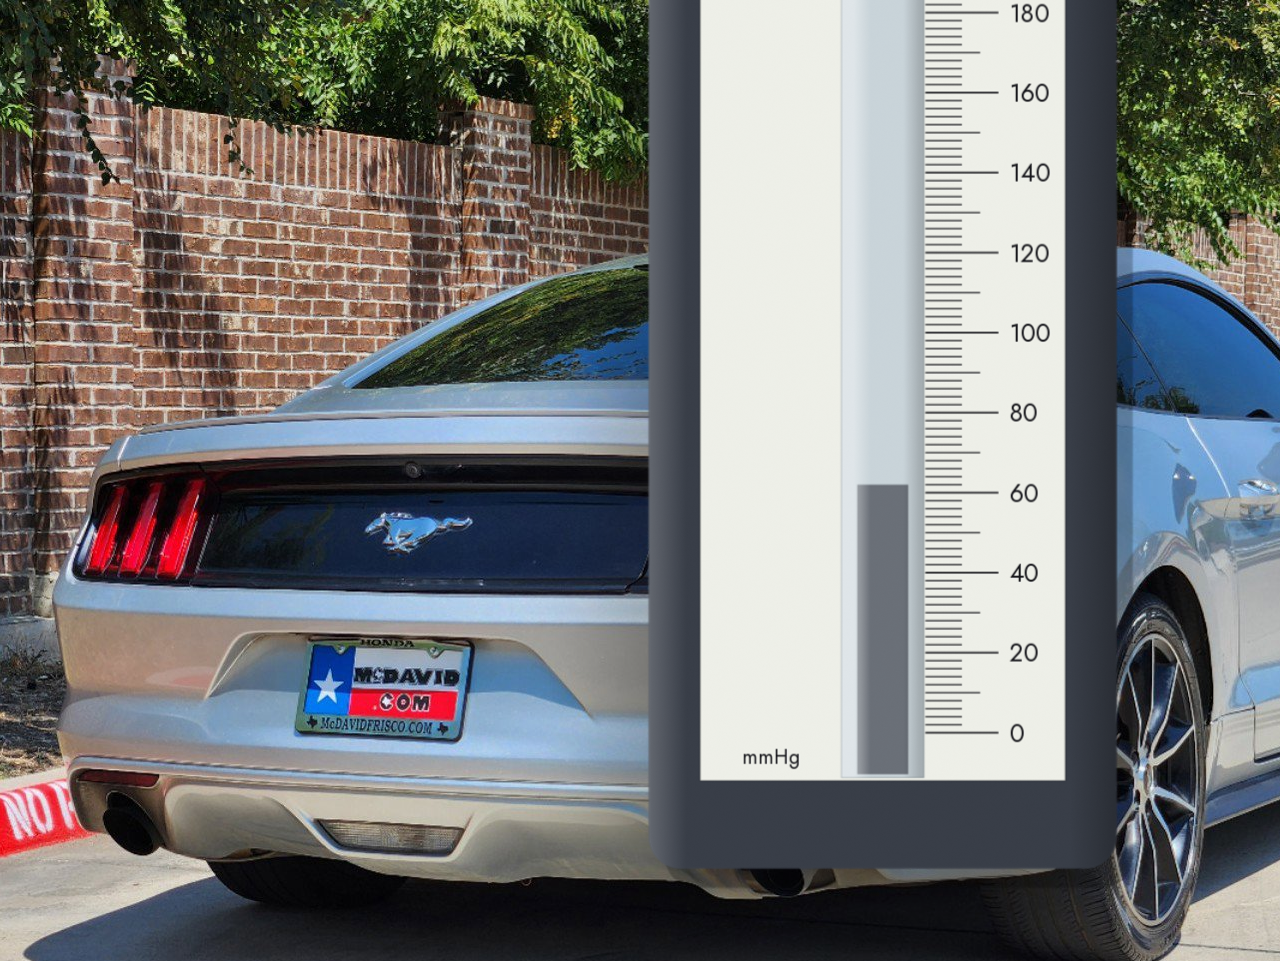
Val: 62 mmHg
